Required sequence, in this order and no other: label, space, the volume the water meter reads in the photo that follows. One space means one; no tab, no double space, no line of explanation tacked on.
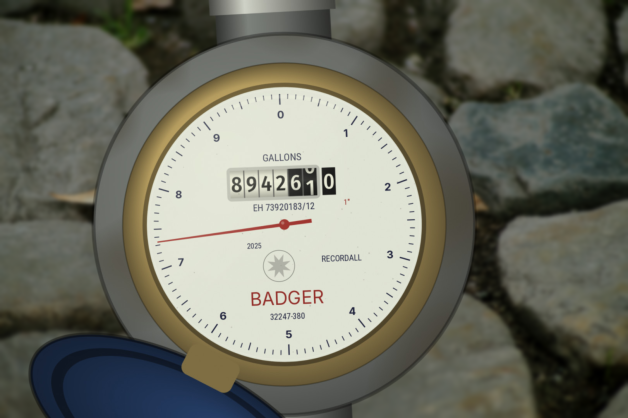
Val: 8942607.3 gal
